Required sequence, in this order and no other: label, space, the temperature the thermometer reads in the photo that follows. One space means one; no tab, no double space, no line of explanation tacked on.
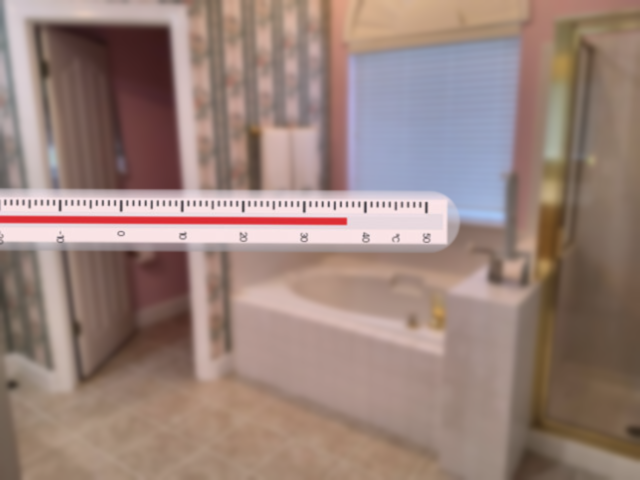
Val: 37 °C
